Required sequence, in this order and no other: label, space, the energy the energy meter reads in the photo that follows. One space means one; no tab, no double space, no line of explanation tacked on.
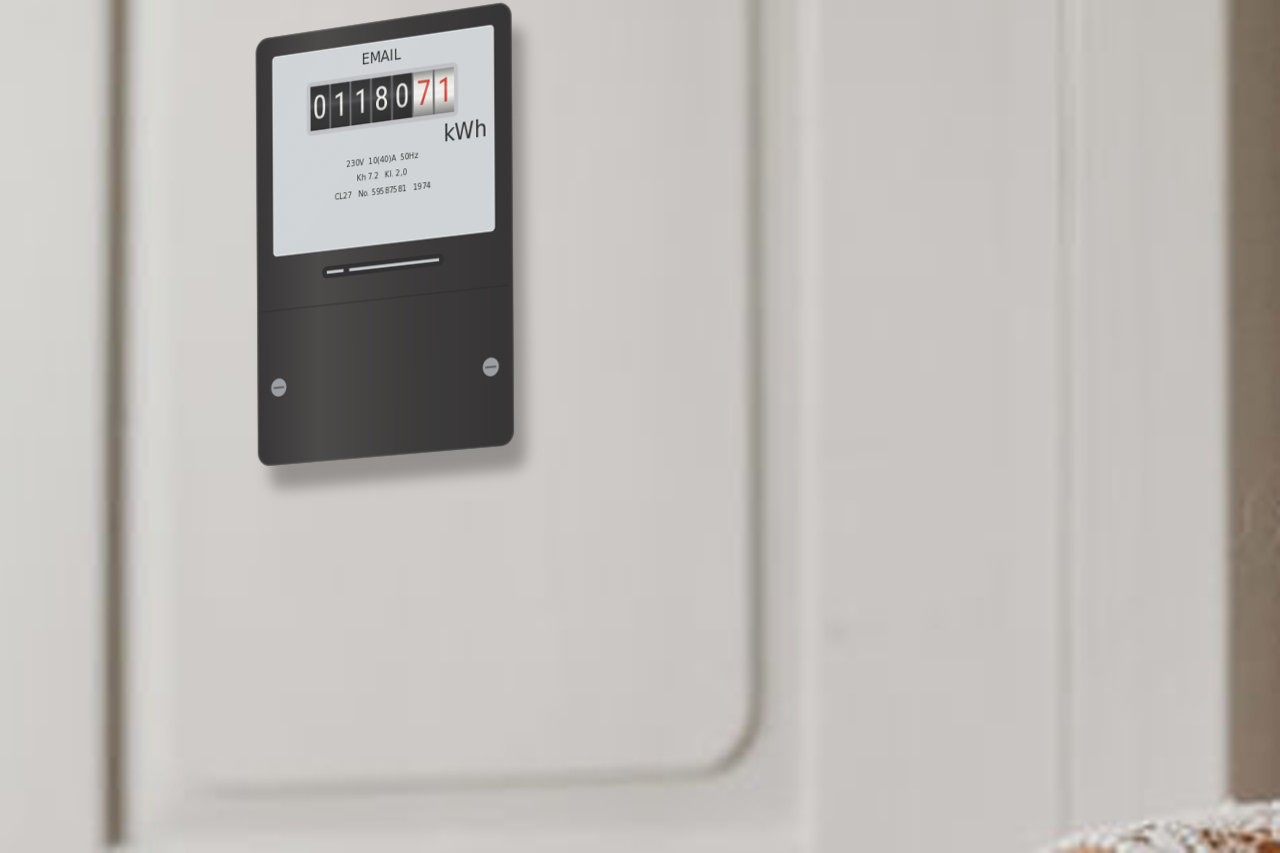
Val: 1180.71 kWh
